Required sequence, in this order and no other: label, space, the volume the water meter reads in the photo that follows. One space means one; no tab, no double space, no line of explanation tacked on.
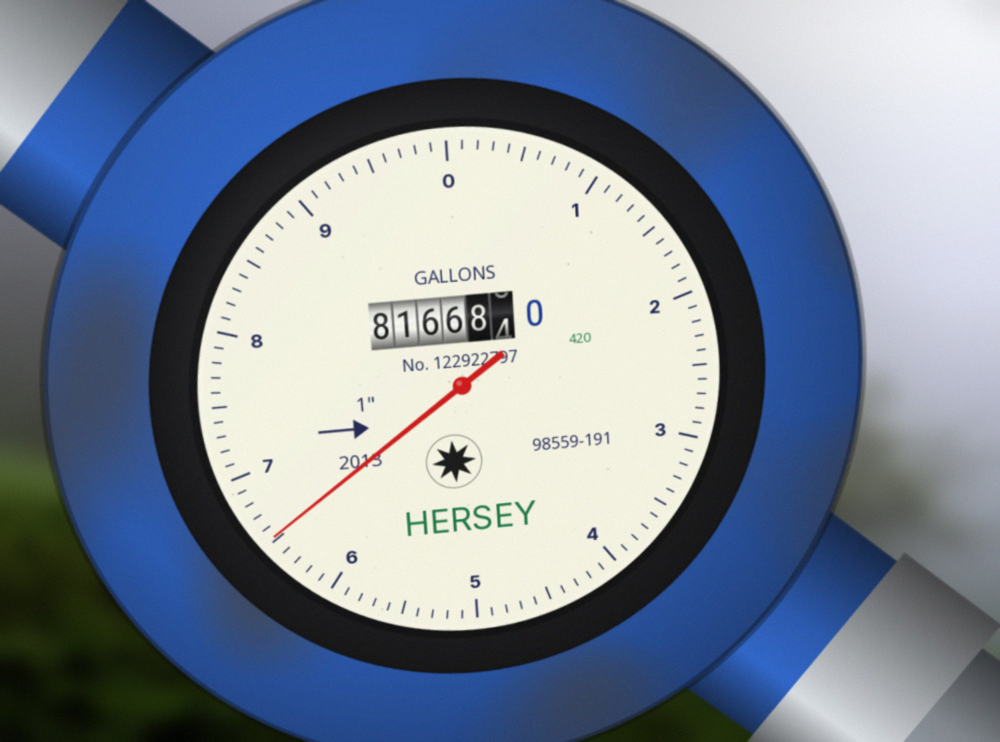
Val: 8166836.5 gal
